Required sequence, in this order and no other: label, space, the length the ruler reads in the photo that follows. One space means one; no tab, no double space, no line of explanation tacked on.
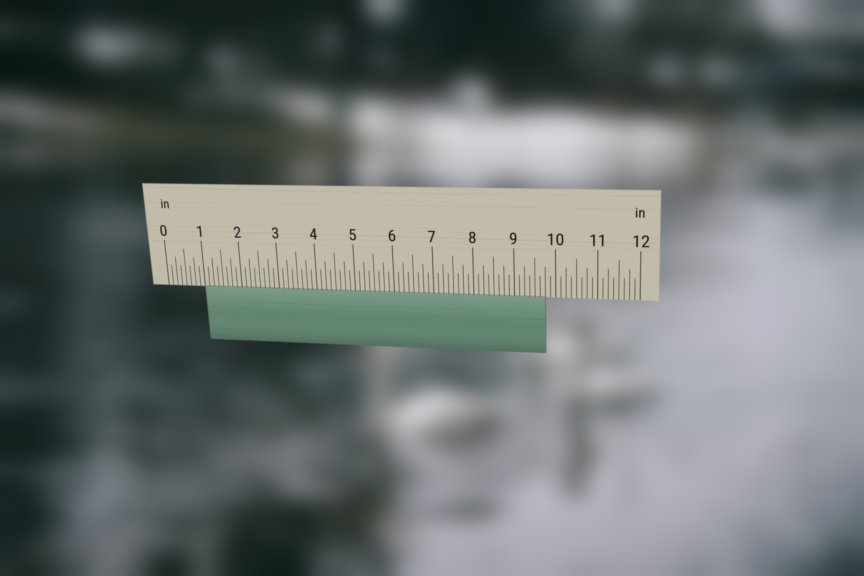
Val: 8.75 in
